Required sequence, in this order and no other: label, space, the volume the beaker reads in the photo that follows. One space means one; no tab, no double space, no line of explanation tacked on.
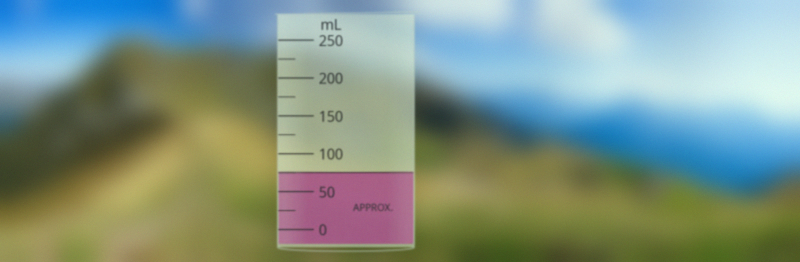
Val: 75 mL
